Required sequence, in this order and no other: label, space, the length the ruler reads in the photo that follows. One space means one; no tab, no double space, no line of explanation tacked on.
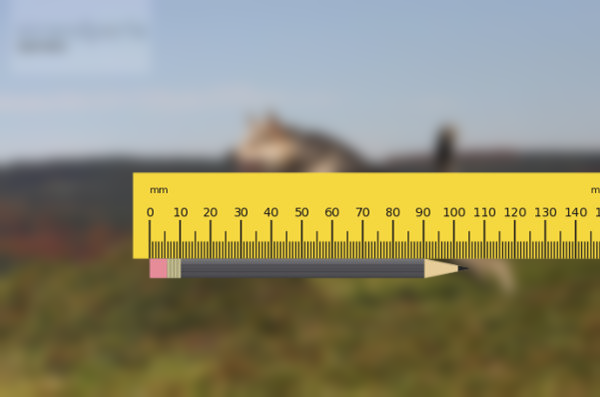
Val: 105 mm
